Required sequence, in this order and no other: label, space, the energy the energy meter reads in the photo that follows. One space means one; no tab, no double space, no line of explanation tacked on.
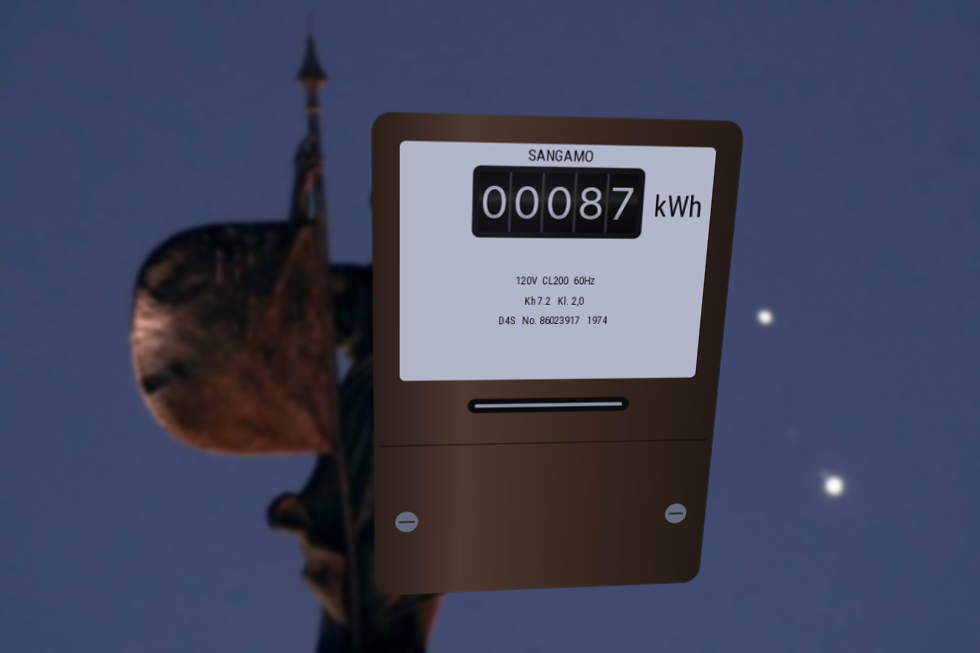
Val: 87 kWh
